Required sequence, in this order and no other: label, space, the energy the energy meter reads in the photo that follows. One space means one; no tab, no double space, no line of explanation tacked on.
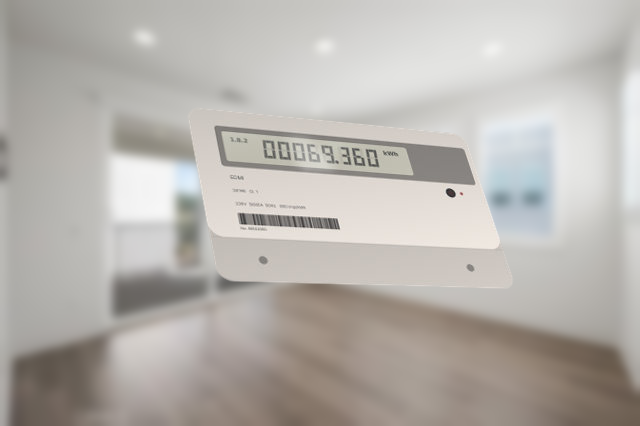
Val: 69.360 kWh
